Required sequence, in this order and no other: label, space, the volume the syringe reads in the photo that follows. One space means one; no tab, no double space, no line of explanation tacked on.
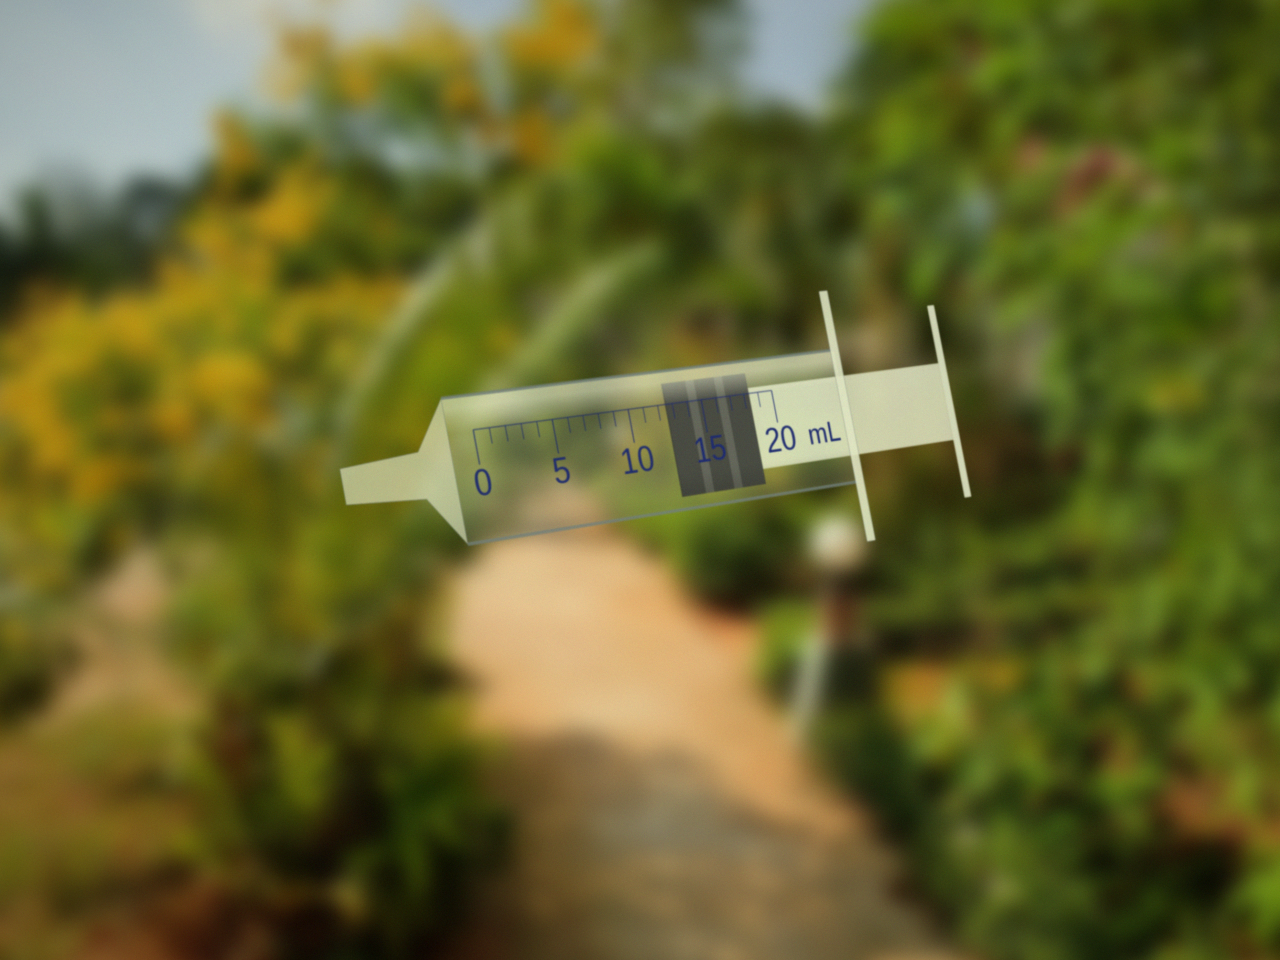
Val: 12.5 mL
